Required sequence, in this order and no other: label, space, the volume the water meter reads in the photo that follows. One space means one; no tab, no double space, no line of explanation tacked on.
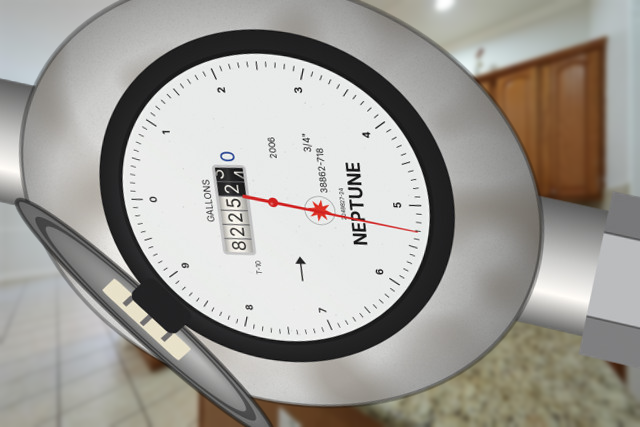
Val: 8225235.3 gal
